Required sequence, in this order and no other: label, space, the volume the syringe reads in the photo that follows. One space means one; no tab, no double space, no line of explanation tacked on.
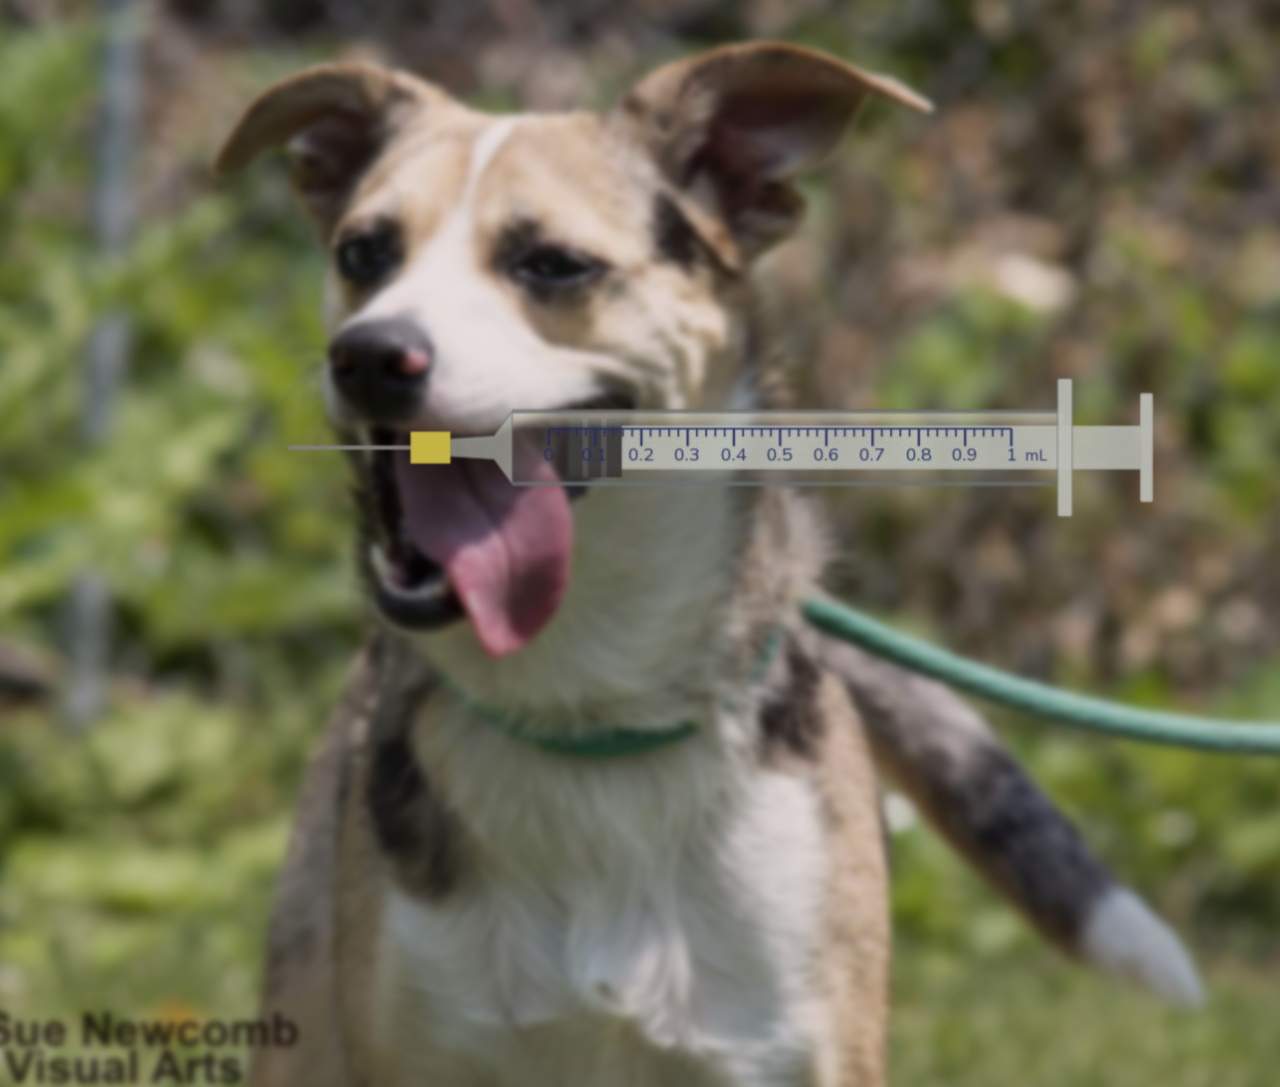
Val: 0.04 mL
